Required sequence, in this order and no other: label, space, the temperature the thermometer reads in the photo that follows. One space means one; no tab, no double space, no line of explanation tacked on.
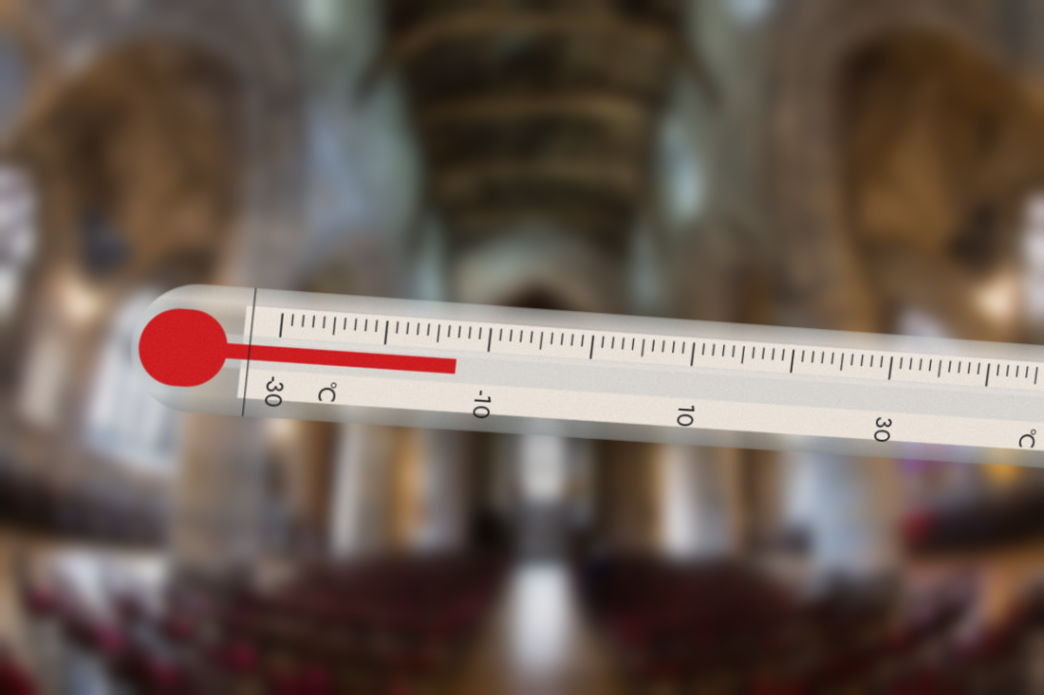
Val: -13 °C
